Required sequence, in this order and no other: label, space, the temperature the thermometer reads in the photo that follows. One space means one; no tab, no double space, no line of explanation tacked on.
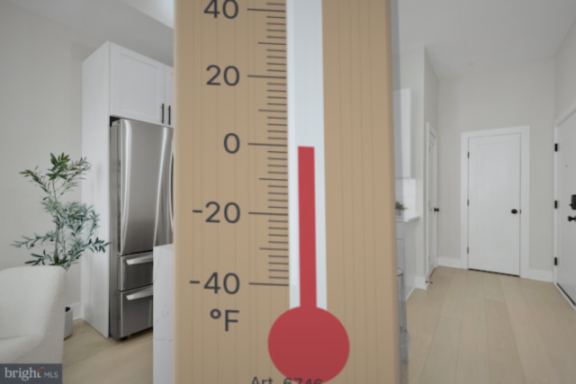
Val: 0 °F
